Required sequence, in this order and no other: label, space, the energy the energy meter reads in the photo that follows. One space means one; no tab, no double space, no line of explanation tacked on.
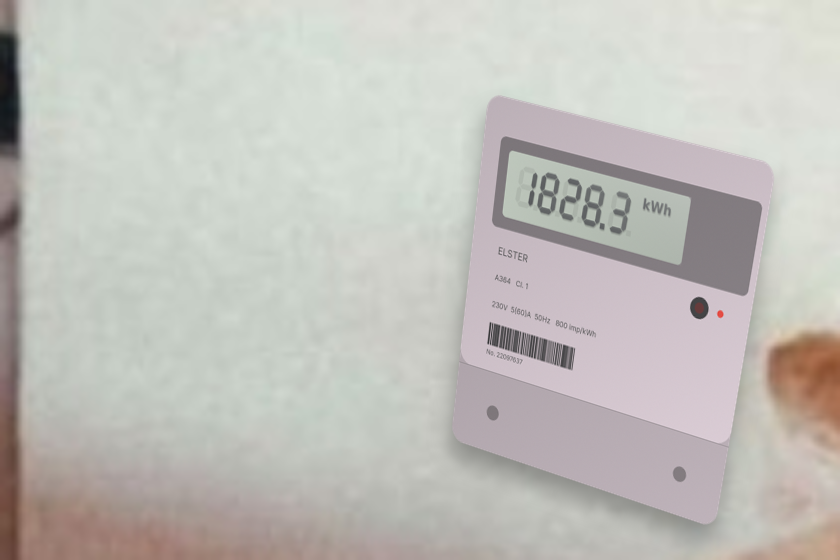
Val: 1828.3 kWh
